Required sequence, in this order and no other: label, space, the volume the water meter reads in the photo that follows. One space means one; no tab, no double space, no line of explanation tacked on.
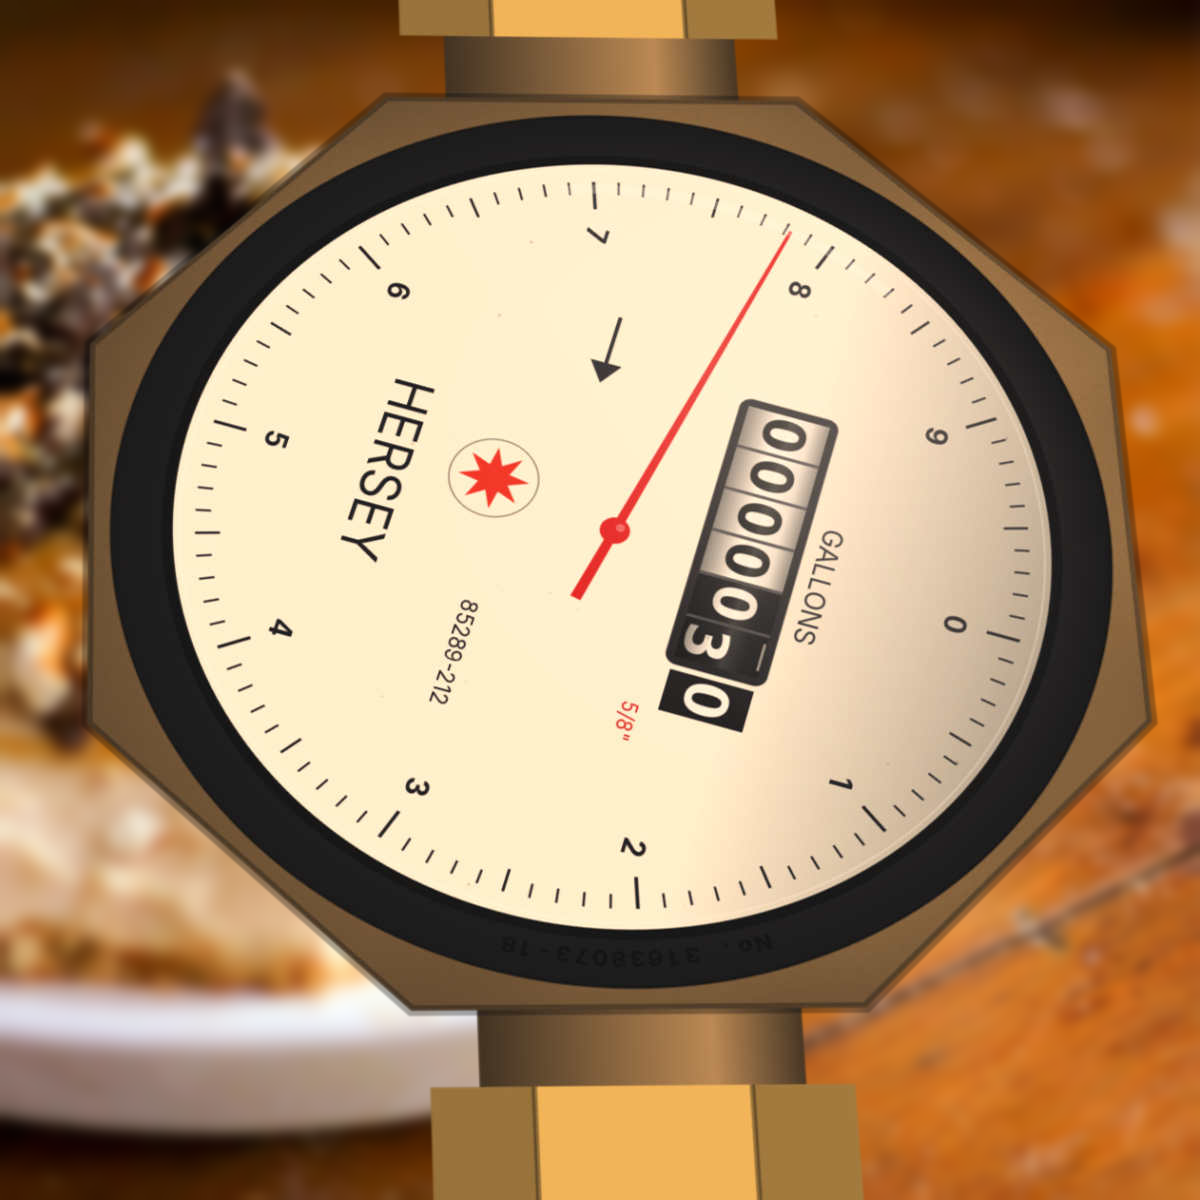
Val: 27.8 gal
